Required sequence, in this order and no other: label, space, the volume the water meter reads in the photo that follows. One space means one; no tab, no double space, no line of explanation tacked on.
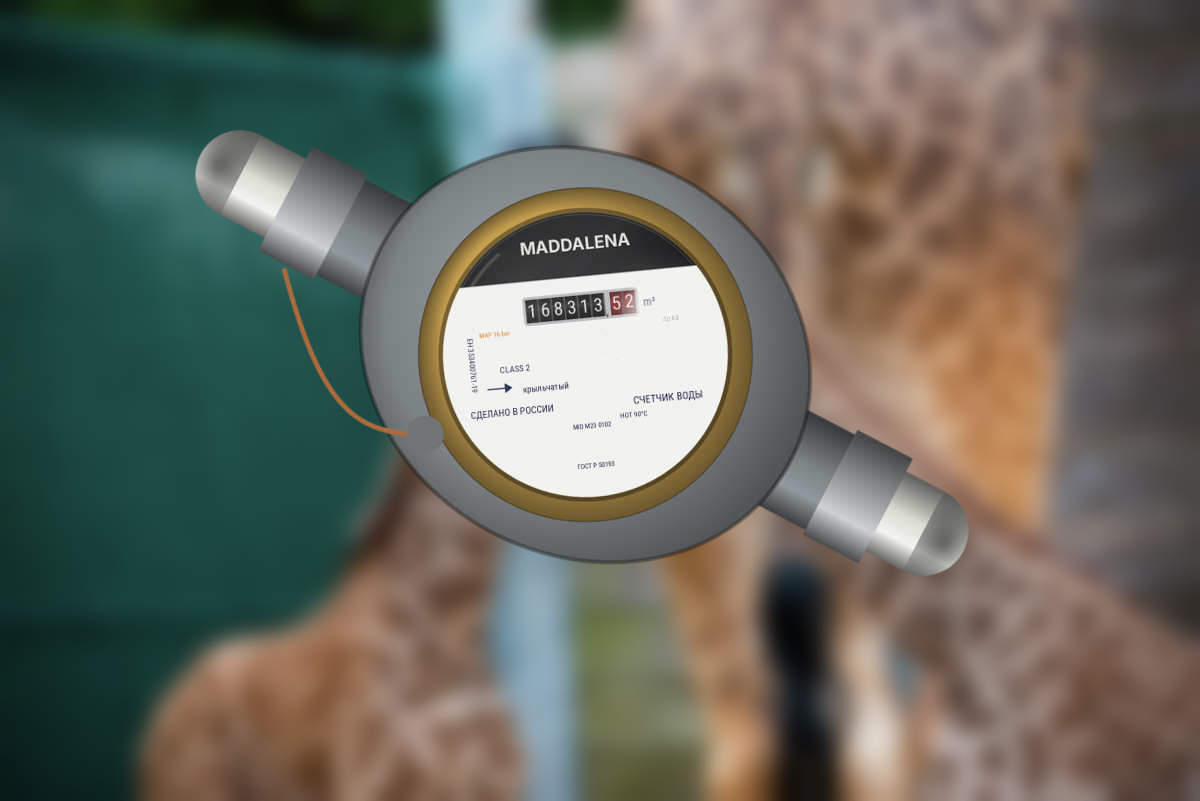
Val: 168313.52 m³
